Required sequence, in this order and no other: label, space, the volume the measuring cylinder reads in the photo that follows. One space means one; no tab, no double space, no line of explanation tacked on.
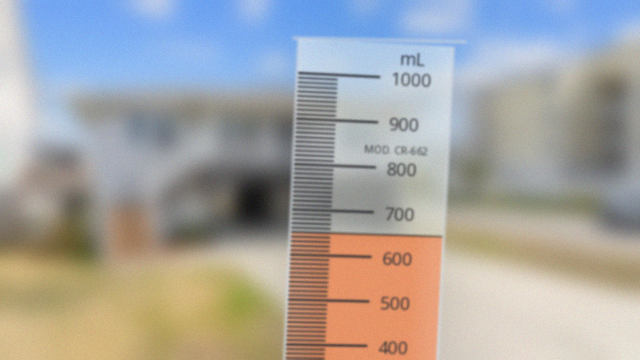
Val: 650 mL
